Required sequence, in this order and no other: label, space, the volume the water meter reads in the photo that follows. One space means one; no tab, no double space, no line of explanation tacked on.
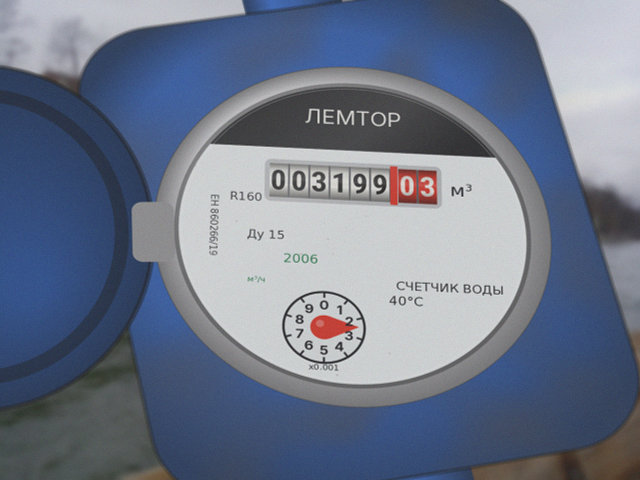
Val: 3199.032 m³
